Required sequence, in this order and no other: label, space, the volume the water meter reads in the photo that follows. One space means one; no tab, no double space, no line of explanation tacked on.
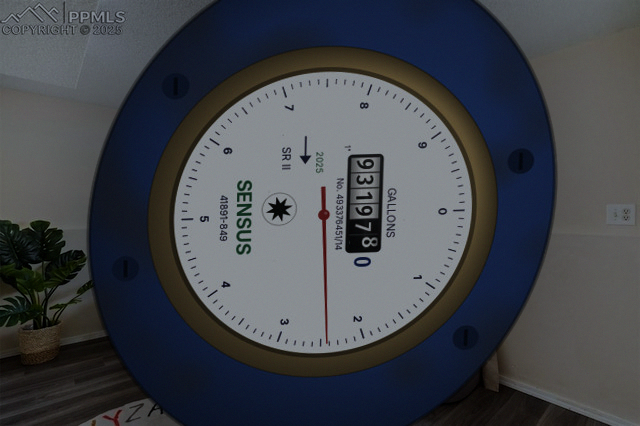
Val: 9319782.4 gal
